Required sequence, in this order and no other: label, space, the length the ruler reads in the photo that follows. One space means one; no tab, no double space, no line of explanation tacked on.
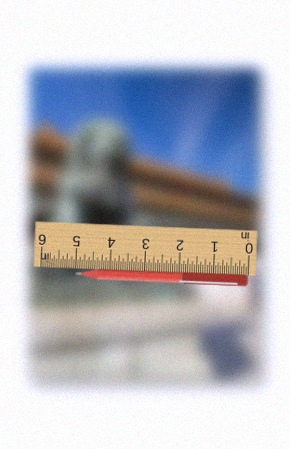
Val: 5 in
